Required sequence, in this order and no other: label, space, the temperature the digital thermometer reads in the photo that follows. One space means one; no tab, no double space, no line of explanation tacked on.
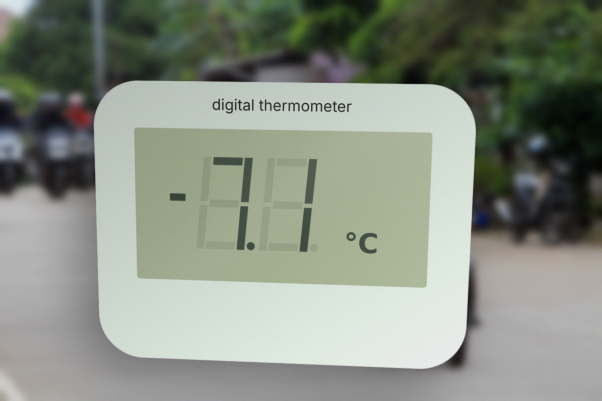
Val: -7.1 °C
